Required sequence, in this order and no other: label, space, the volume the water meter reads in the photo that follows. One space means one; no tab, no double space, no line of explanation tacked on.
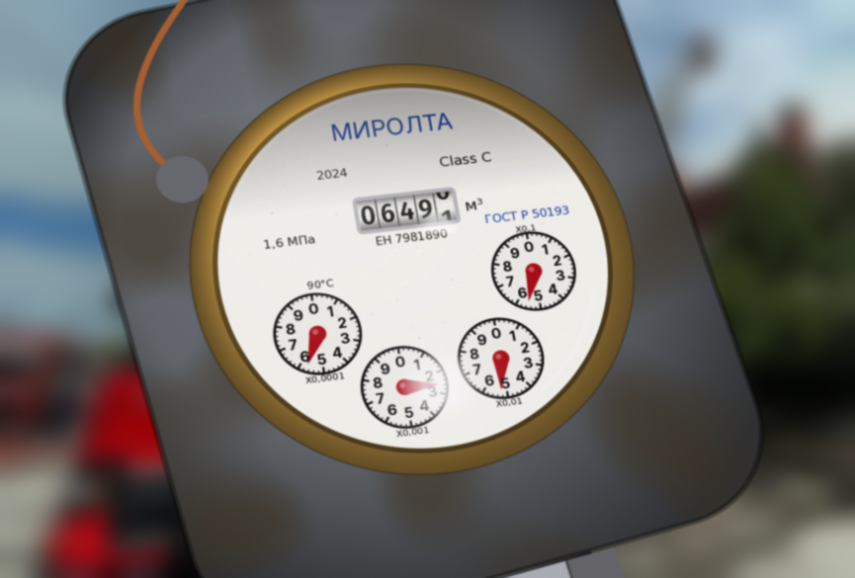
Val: 6490.5525 m³
